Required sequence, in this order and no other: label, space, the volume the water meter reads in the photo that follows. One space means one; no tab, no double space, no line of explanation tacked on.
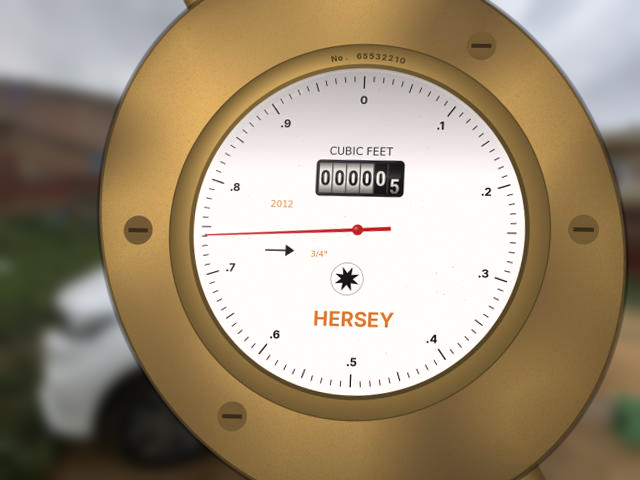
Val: 4.74 ft³
